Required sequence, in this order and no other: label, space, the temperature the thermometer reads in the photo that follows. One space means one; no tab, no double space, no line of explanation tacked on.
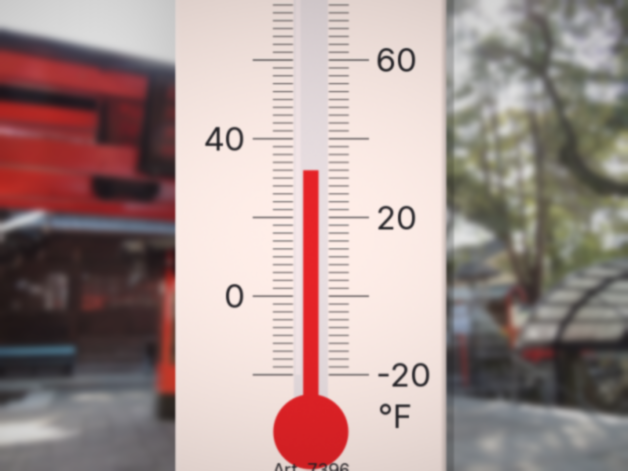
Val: 32 °F
